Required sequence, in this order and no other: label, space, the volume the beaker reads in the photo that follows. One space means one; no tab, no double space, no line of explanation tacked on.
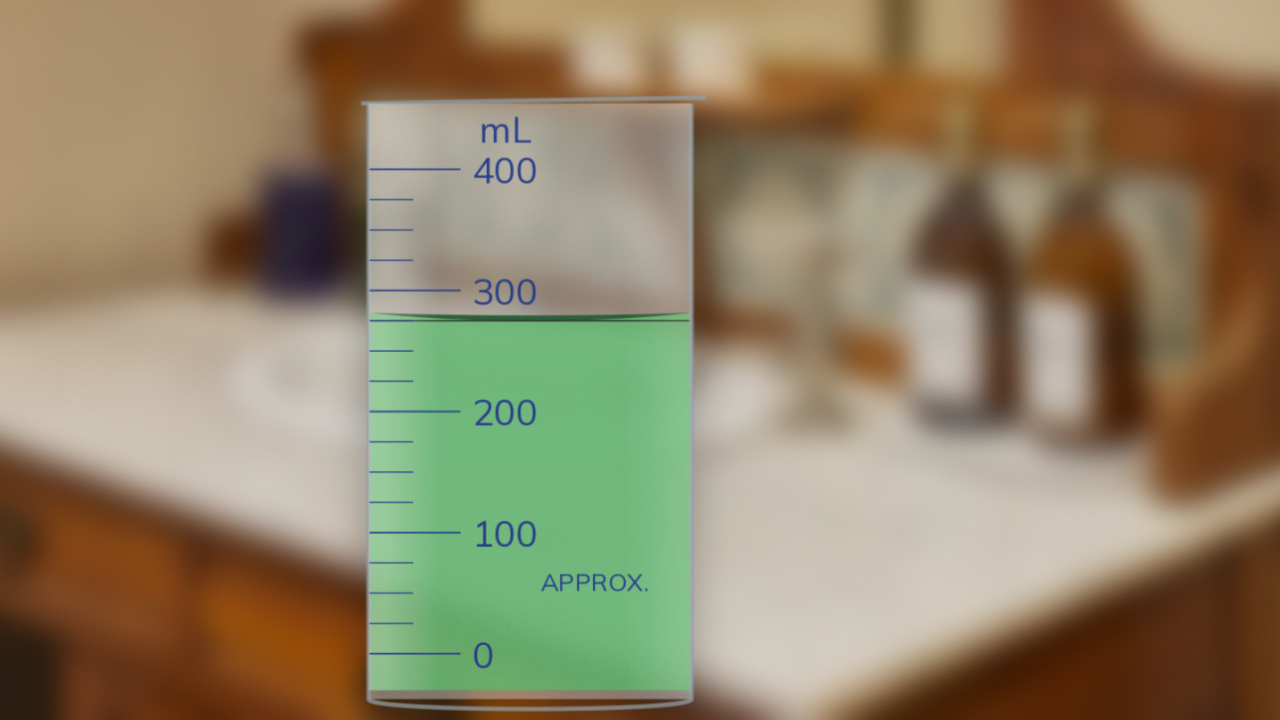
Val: 275 mL
